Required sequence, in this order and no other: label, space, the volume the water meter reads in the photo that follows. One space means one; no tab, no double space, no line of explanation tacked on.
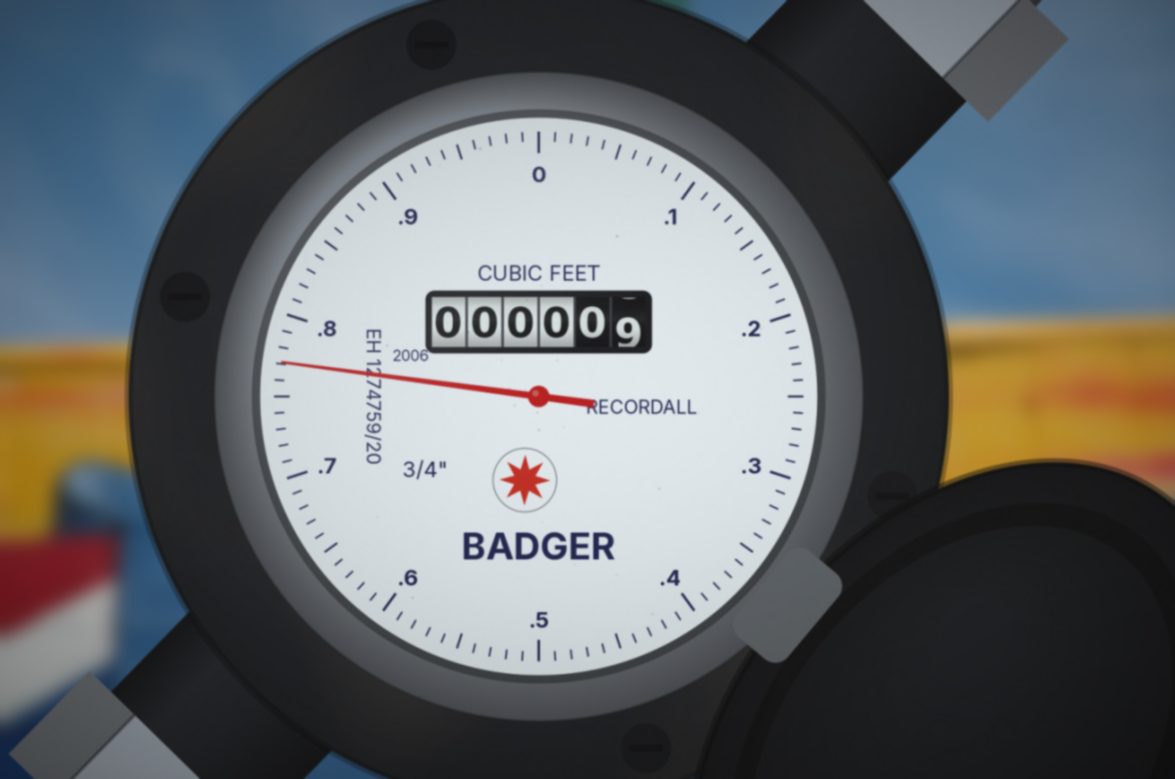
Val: 8.77 ft³
